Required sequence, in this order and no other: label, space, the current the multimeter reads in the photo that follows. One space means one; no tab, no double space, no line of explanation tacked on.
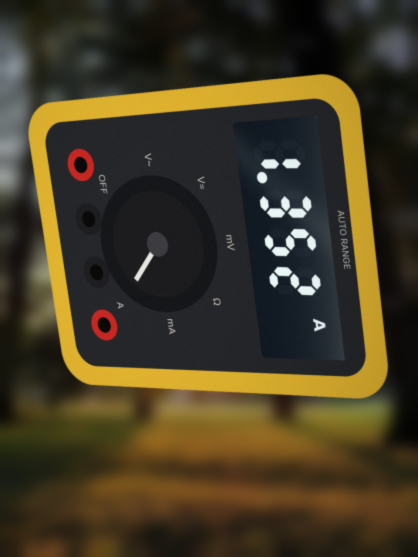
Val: 1.352 A
